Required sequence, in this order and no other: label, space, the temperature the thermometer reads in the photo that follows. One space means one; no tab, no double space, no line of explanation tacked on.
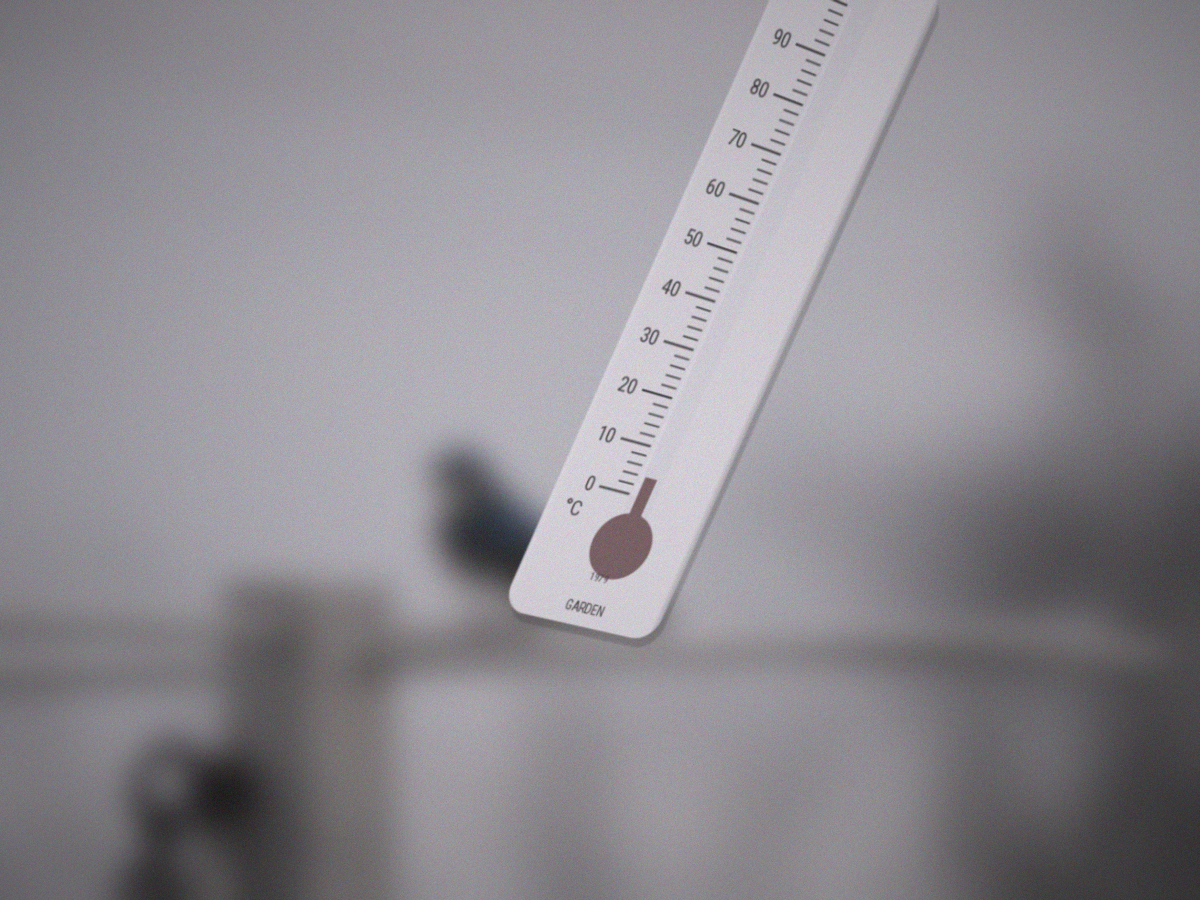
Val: 4 °C
